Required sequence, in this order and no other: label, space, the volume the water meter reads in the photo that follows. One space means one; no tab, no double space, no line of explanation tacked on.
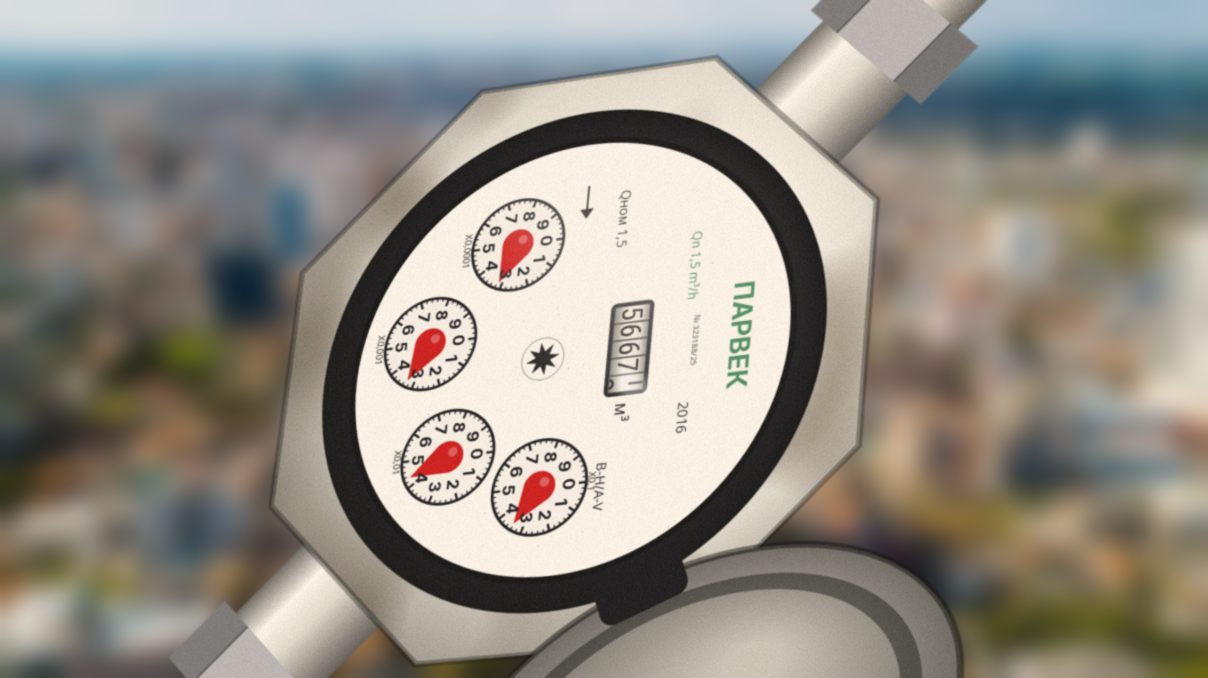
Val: 56671.3433 m³
